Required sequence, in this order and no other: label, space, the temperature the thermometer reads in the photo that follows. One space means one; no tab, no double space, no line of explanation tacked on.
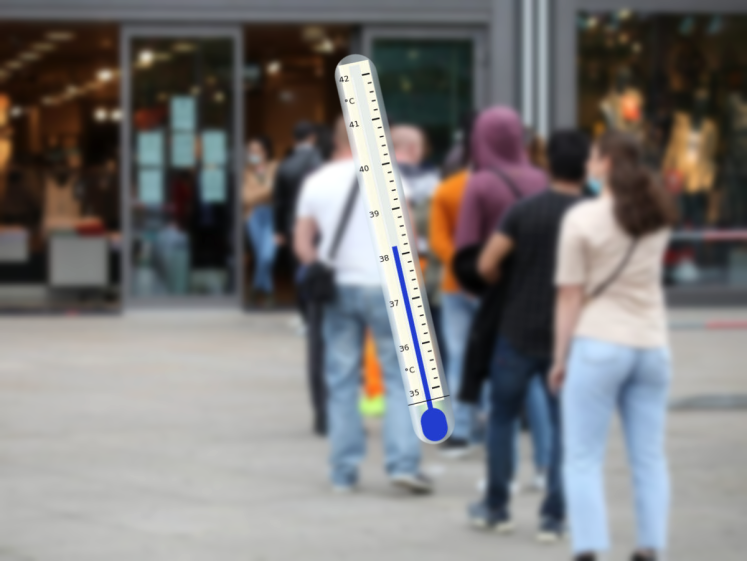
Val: 38.2 °C
